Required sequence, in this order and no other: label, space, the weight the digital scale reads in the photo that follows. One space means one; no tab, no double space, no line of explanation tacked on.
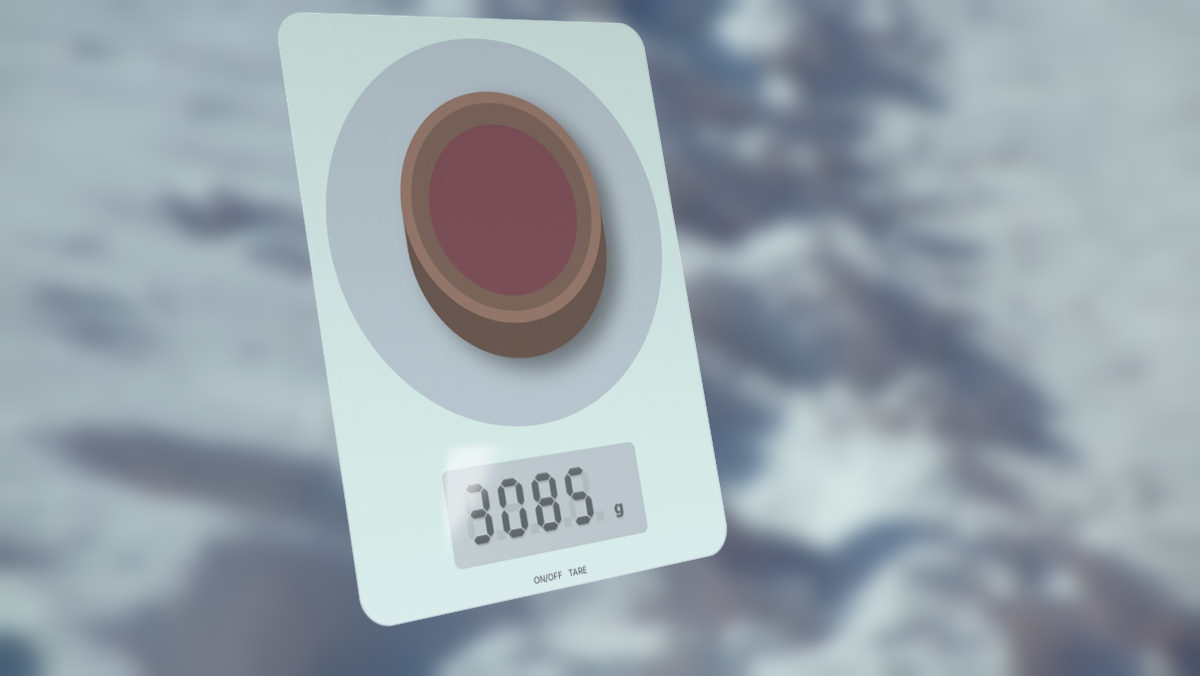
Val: 3085 g
